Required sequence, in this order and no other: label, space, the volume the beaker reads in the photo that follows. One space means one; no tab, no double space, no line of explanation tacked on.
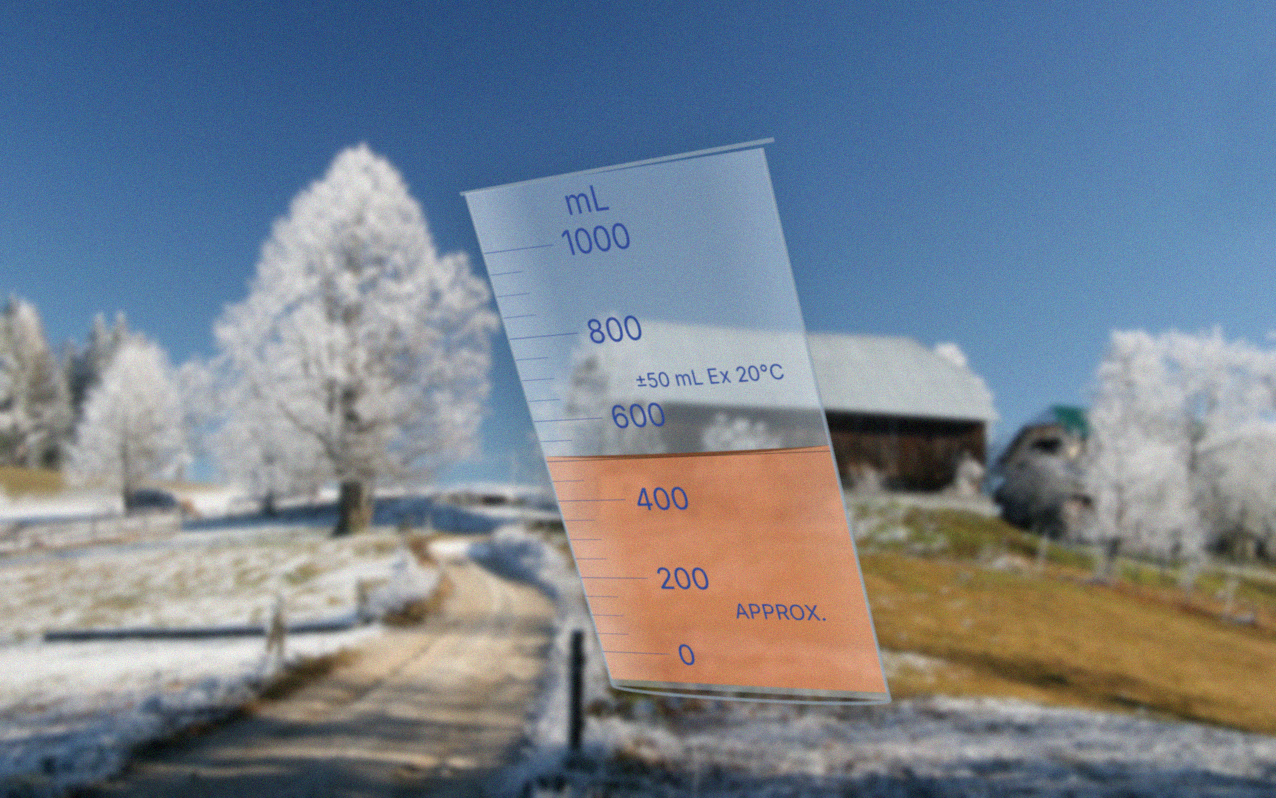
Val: 500 mL
